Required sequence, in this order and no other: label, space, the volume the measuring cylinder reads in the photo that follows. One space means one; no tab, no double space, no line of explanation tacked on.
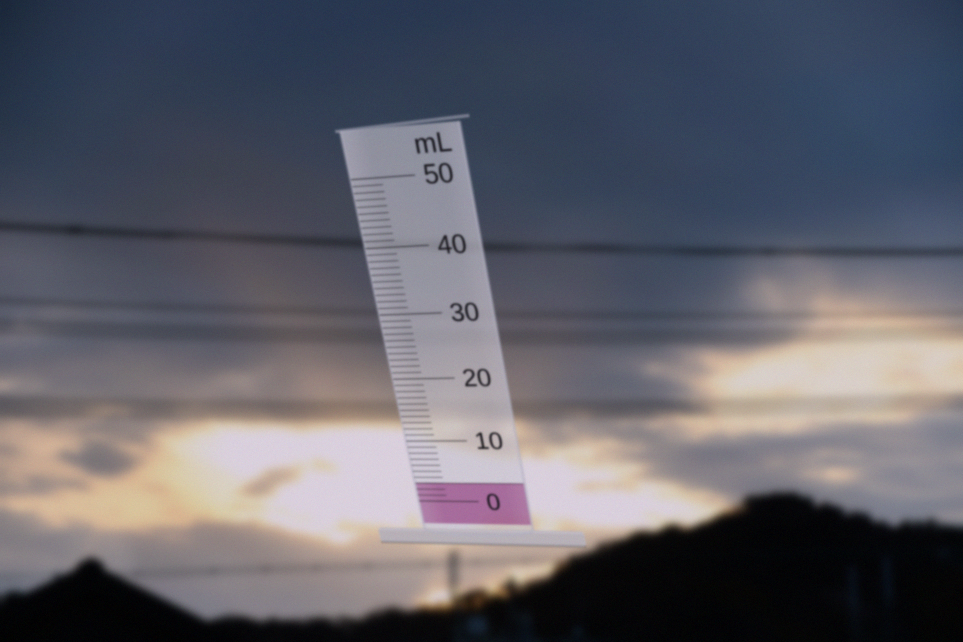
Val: 3 mL
